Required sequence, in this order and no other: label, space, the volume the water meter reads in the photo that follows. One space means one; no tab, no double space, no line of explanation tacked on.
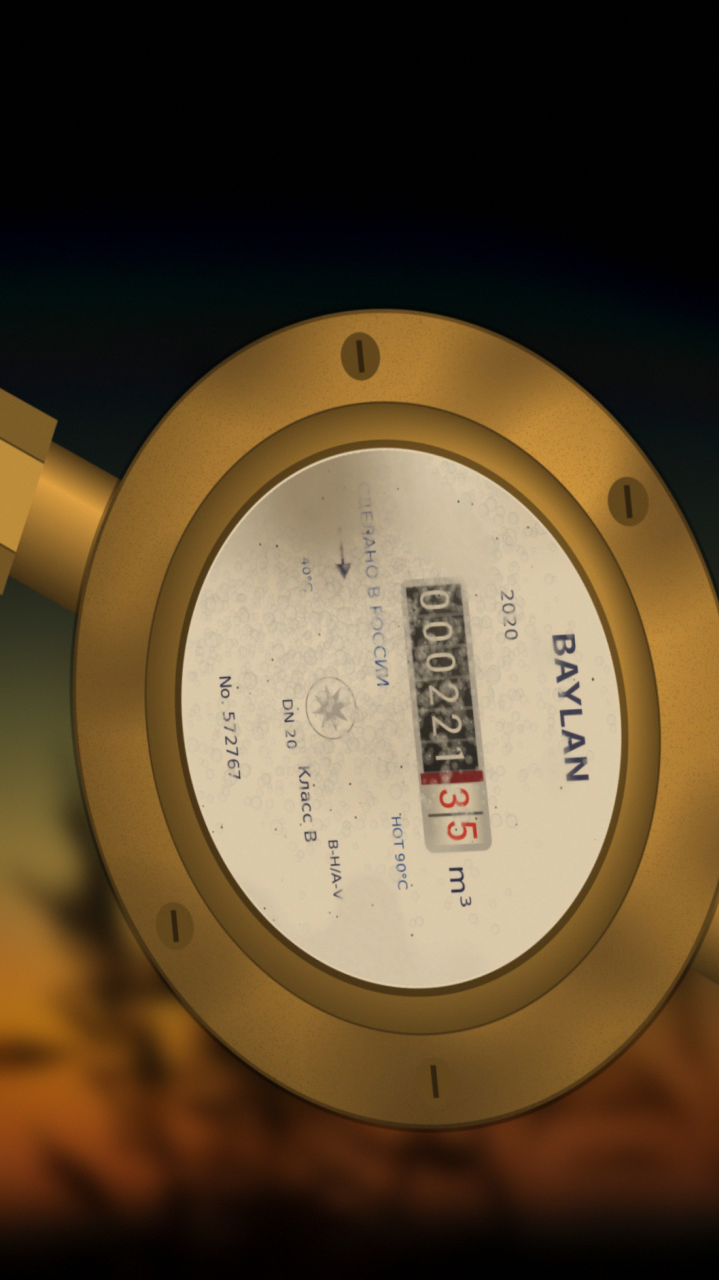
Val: 221.35 m³
